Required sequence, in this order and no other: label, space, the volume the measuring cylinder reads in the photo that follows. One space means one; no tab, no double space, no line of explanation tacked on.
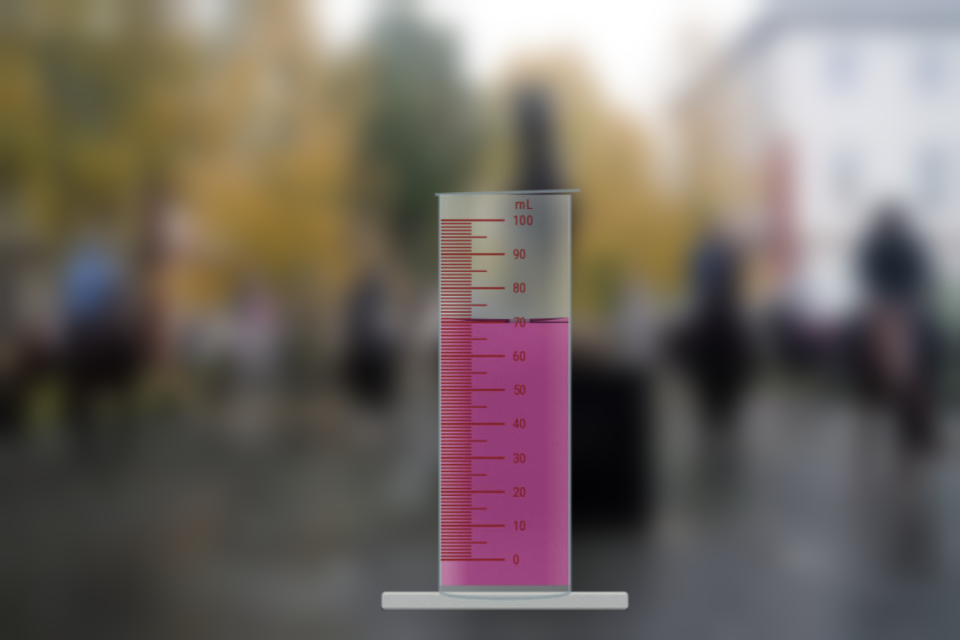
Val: 70 mL
